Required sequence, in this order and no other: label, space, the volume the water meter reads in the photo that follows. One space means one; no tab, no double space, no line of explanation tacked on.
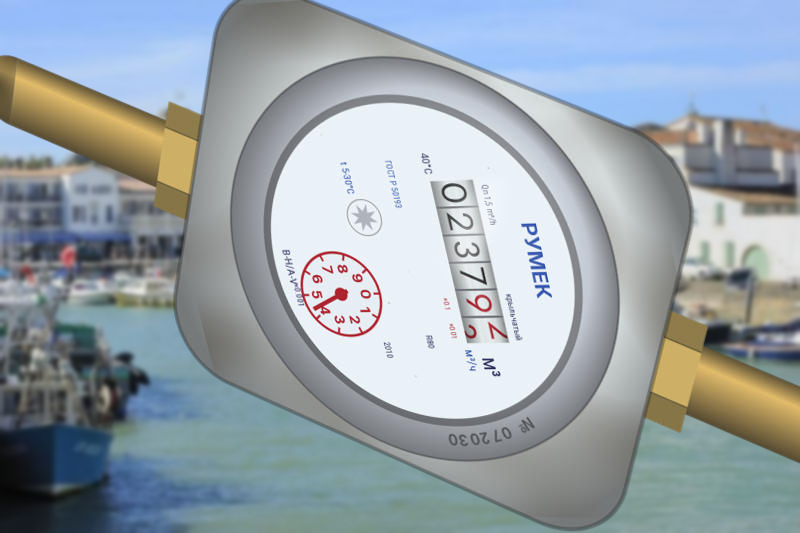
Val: 237.924 m³
